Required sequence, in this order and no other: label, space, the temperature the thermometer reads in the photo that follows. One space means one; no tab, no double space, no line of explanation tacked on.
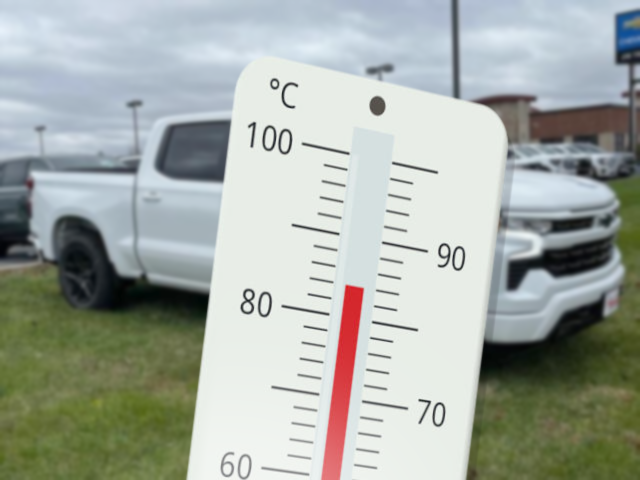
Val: 84 °C
